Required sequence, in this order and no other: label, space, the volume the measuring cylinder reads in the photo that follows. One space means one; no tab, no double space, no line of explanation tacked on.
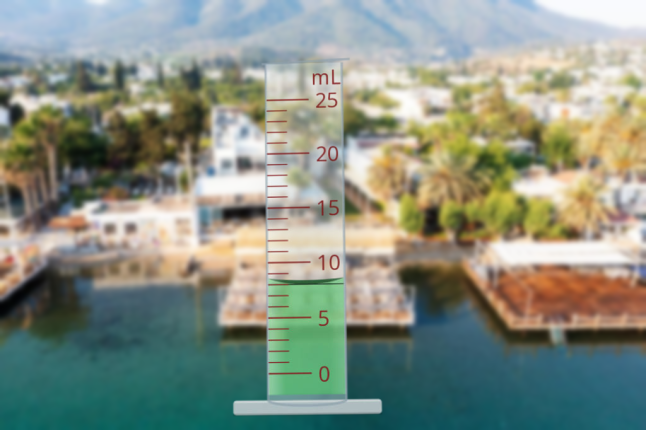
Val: 8 mL
